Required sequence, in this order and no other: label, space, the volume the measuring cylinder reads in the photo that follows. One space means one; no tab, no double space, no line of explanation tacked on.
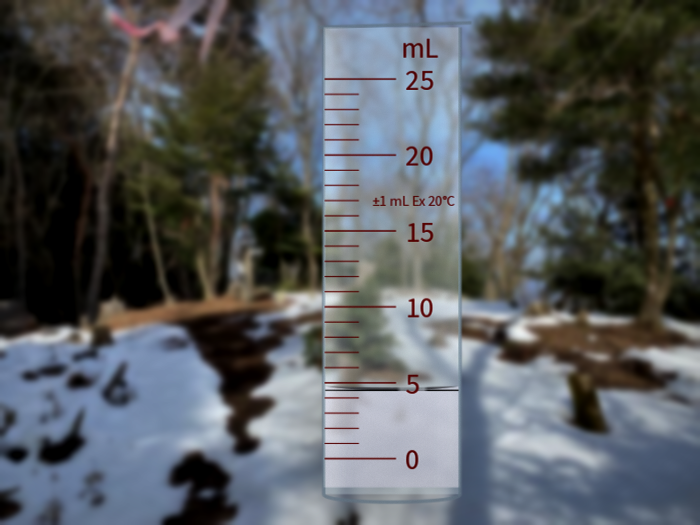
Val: 4.5 mL
